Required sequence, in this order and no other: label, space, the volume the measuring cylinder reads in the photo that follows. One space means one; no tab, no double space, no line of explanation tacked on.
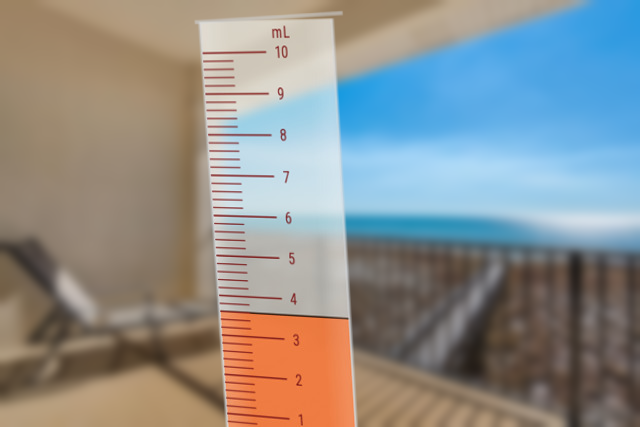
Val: 3.6 mL
